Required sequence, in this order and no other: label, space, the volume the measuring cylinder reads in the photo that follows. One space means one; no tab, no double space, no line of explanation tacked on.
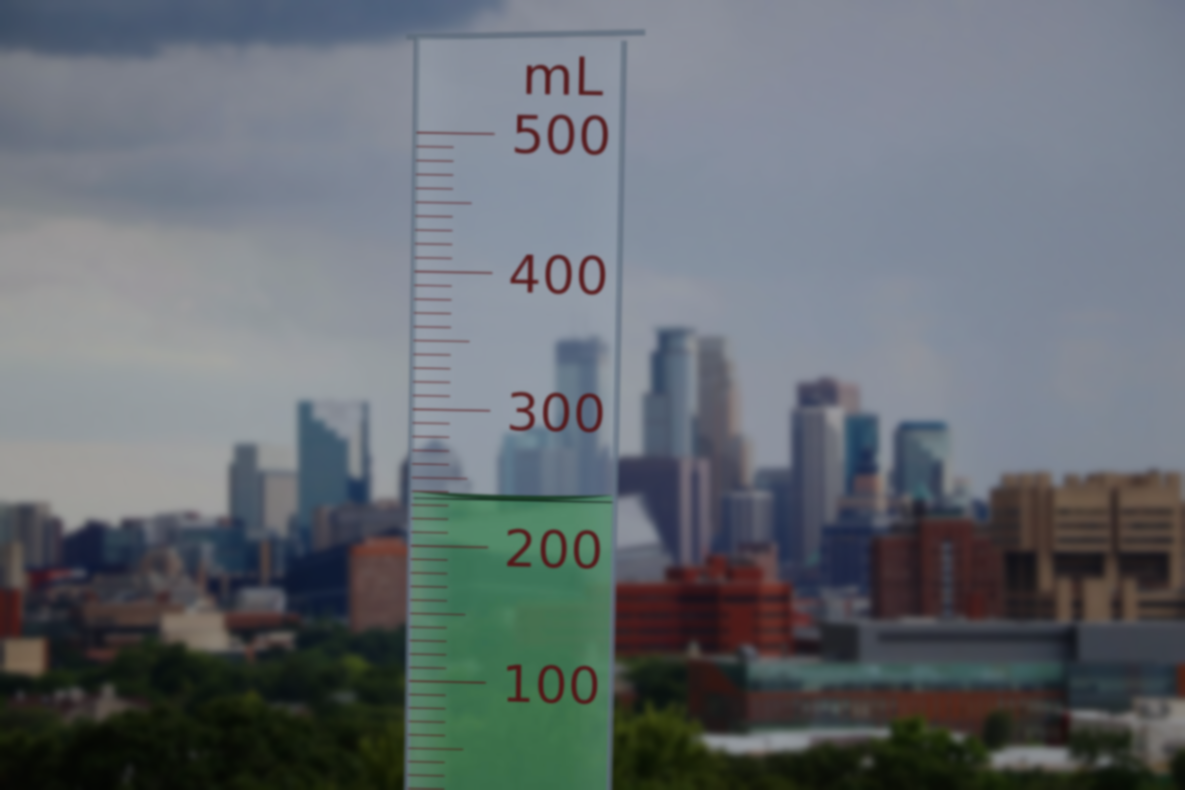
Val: 235 mL
